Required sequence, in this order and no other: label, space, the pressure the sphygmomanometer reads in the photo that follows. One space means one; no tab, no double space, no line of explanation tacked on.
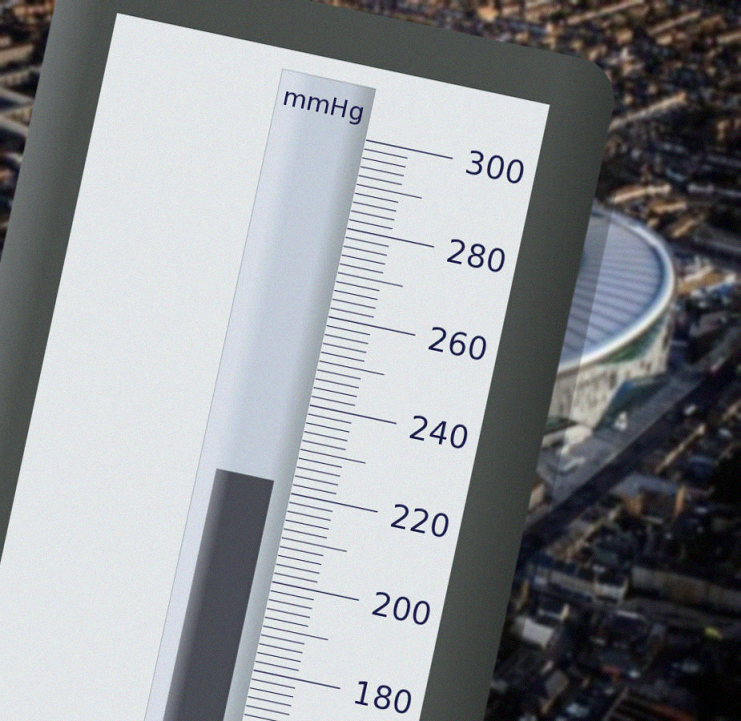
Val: 222 mmHg
